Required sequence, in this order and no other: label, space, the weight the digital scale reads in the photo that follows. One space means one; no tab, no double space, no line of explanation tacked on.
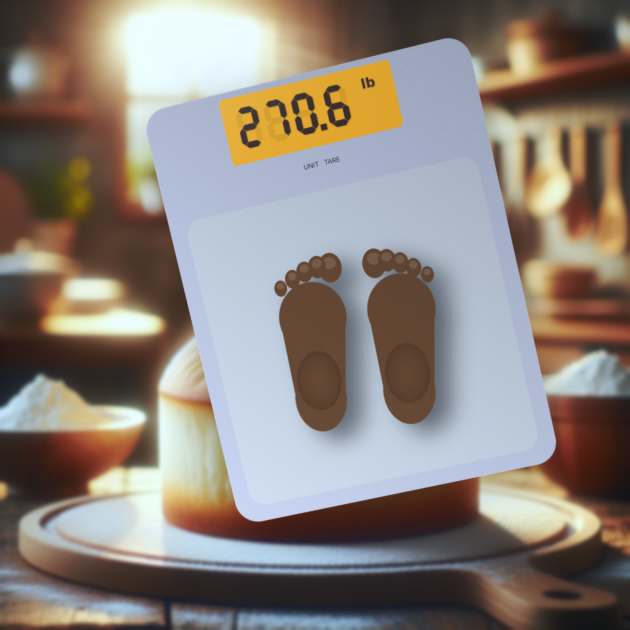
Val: 270.6 lb
